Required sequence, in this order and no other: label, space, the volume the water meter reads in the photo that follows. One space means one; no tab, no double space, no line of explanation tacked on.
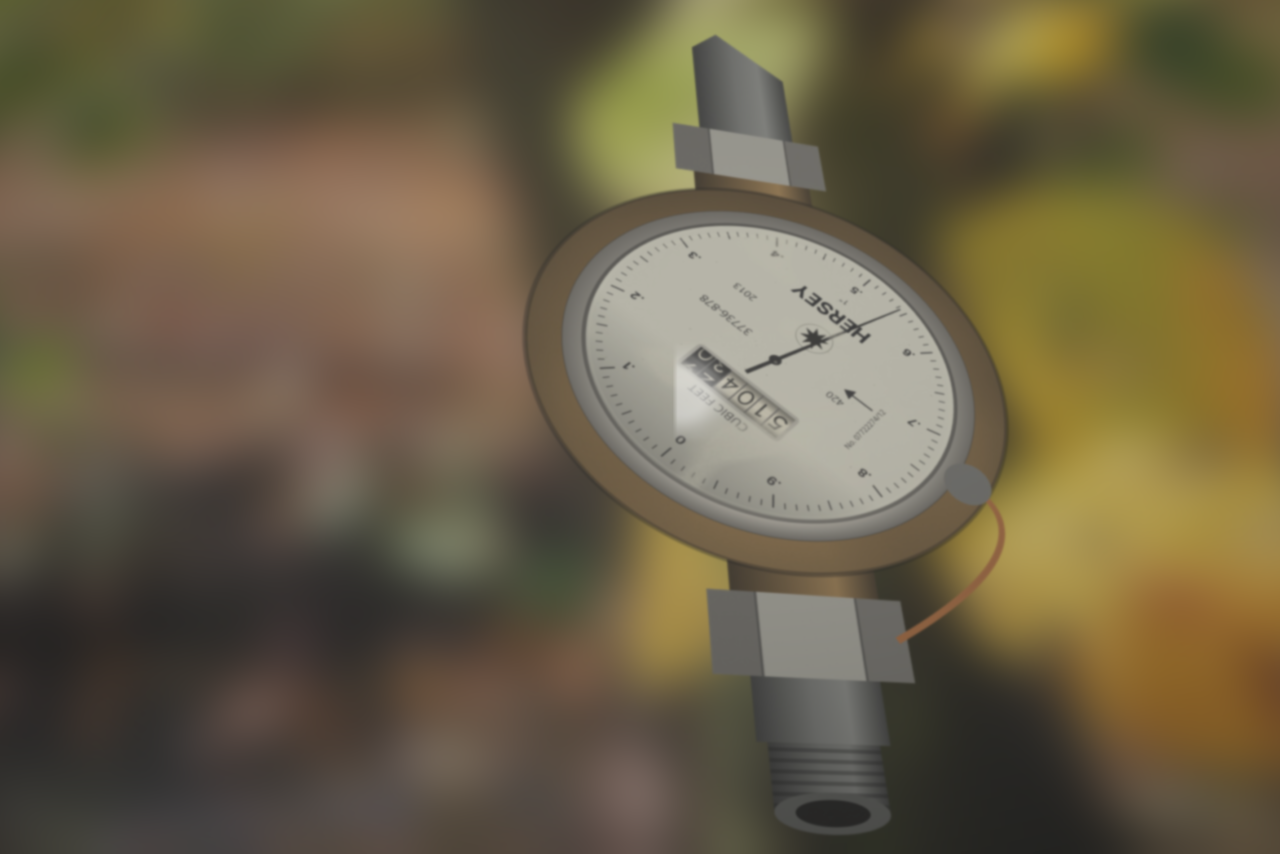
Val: 510429.54 ft³
